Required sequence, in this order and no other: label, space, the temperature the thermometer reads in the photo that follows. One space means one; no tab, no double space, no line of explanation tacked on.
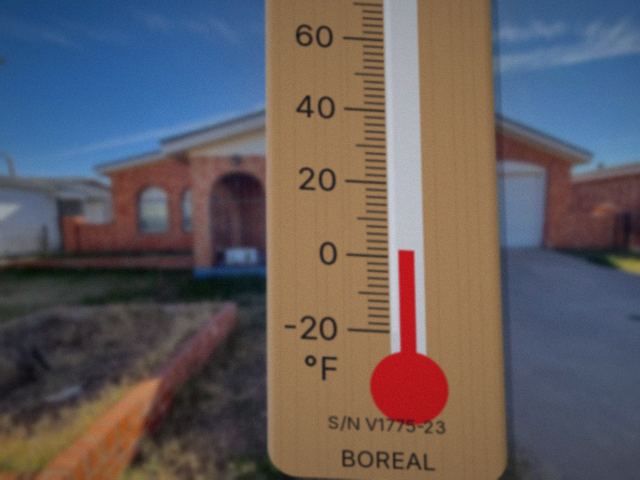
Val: 2 °F
